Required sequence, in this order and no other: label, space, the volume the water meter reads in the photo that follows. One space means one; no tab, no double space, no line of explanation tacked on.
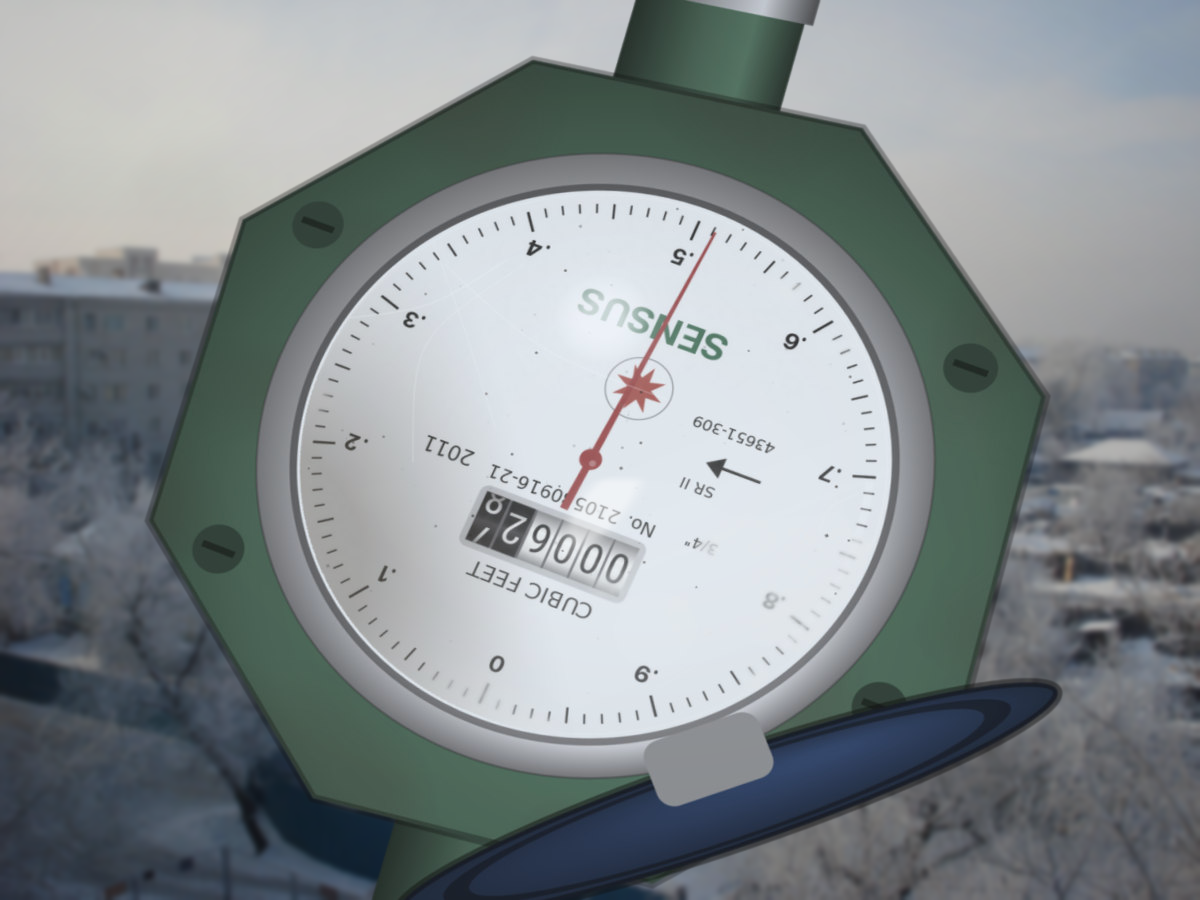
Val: 627.51 ft³
